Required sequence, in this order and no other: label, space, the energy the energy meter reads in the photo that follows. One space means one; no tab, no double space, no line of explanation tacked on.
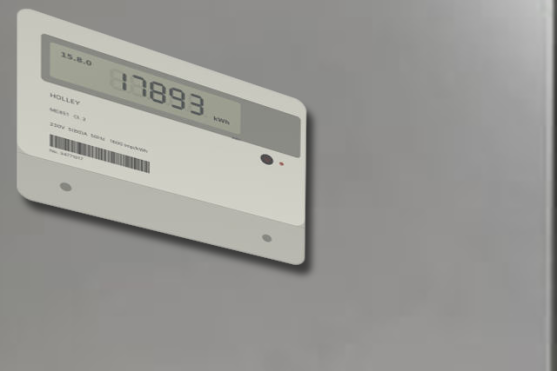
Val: 17893 kWh
